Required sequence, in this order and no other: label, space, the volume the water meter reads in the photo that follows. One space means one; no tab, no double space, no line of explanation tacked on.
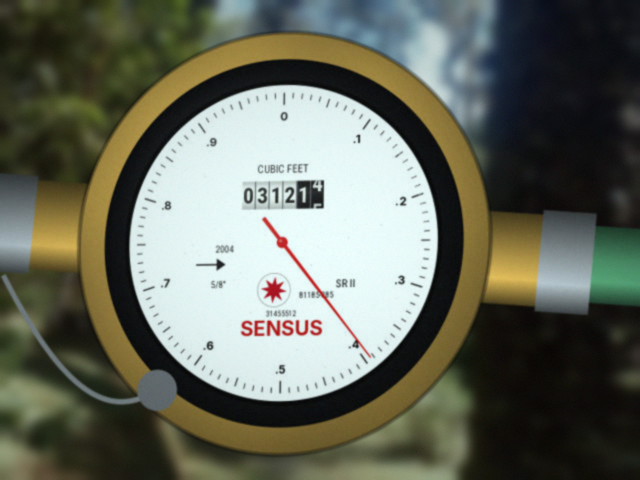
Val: 31214.39 ft³
